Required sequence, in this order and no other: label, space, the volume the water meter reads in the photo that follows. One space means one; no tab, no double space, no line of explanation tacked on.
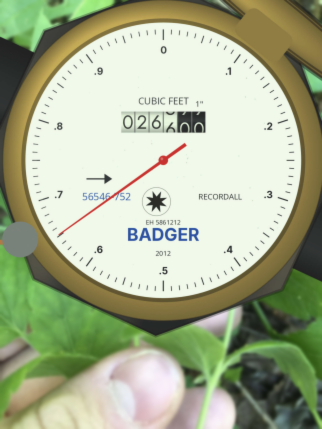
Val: 26599.65 ft³
